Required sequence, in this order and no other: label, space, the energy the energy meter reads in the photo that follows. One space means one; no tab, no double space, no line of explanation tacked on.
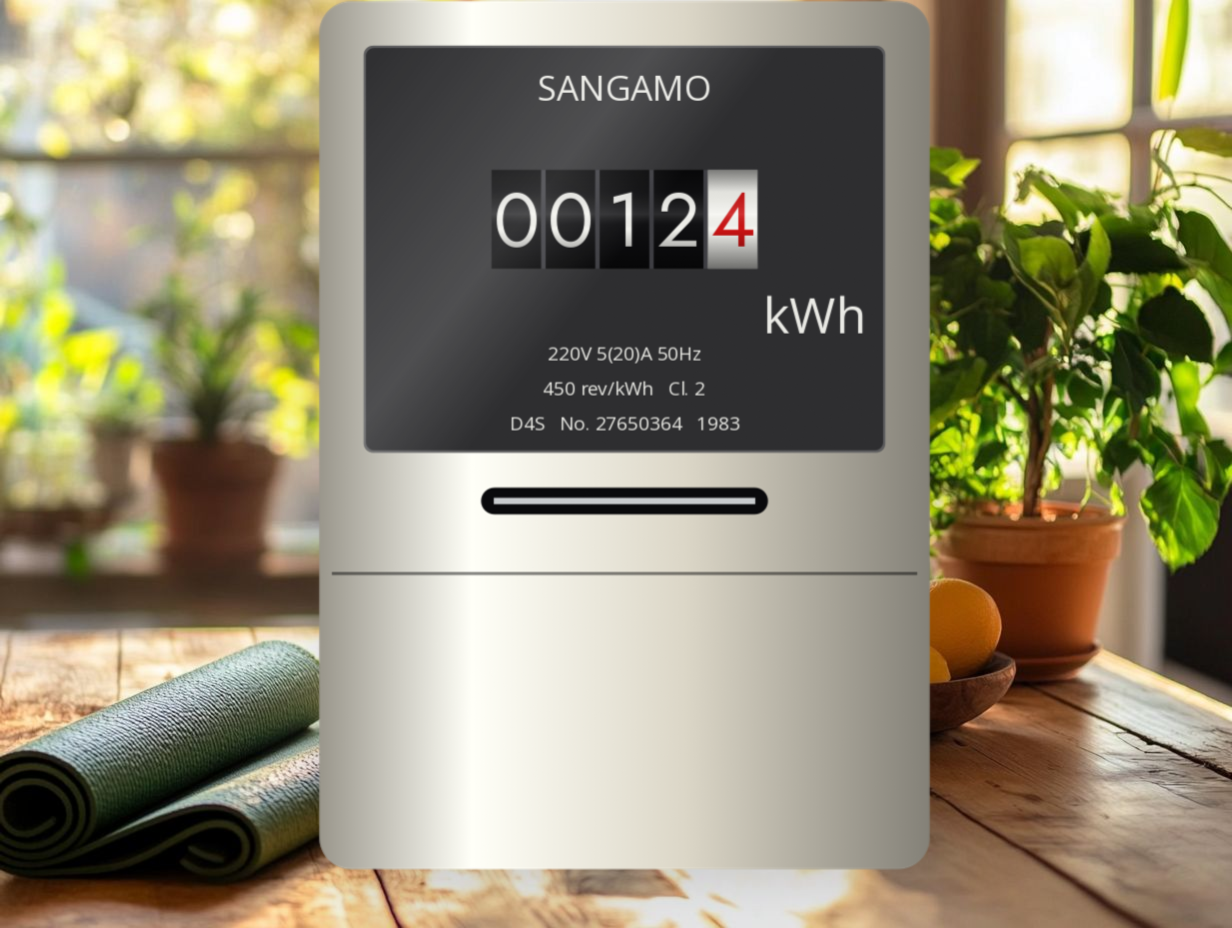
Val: 12.4 kWh
